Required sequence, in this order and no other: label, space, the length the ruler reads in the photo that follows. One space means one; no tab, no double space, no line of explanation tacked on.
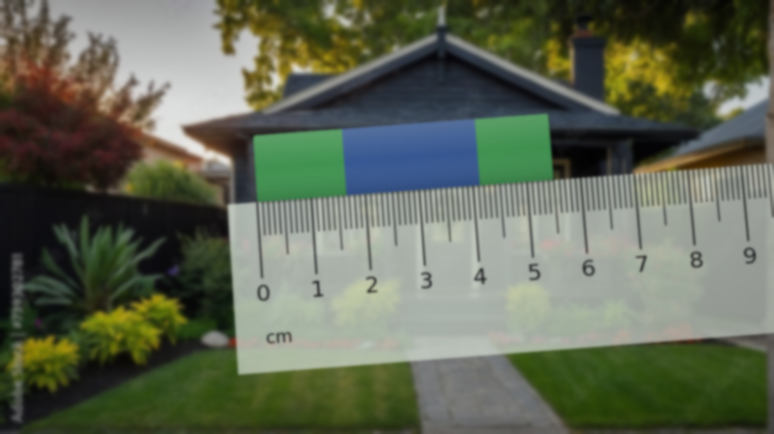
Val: 5.5 cm
